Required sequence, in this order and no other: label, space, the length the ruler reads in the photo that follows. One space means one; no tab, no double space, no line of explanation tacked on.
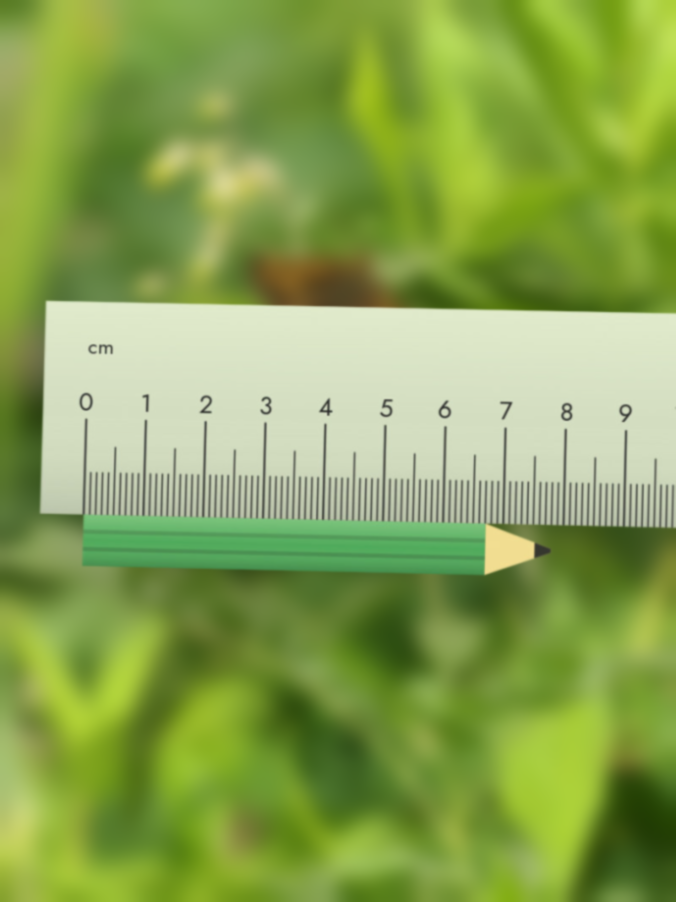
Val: 7.8 cm
